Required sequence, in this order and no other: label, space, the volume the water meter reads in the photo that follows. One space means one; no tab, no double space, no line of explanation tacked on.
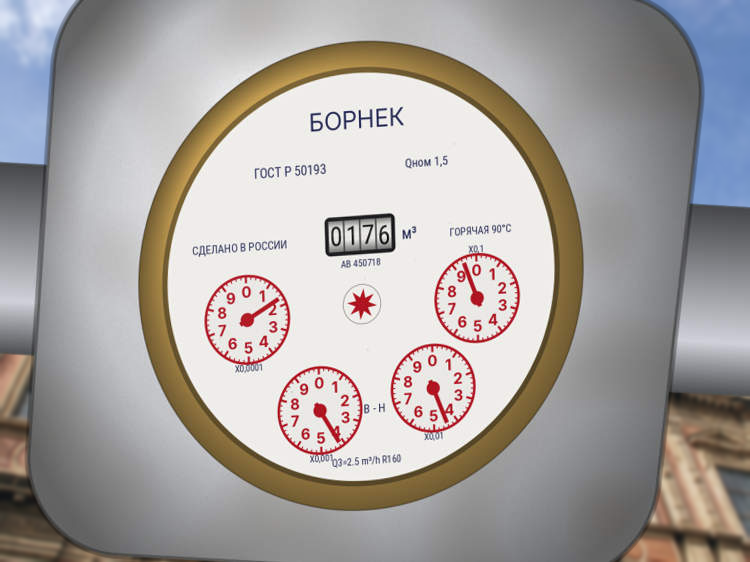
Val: 175.9441 m³
